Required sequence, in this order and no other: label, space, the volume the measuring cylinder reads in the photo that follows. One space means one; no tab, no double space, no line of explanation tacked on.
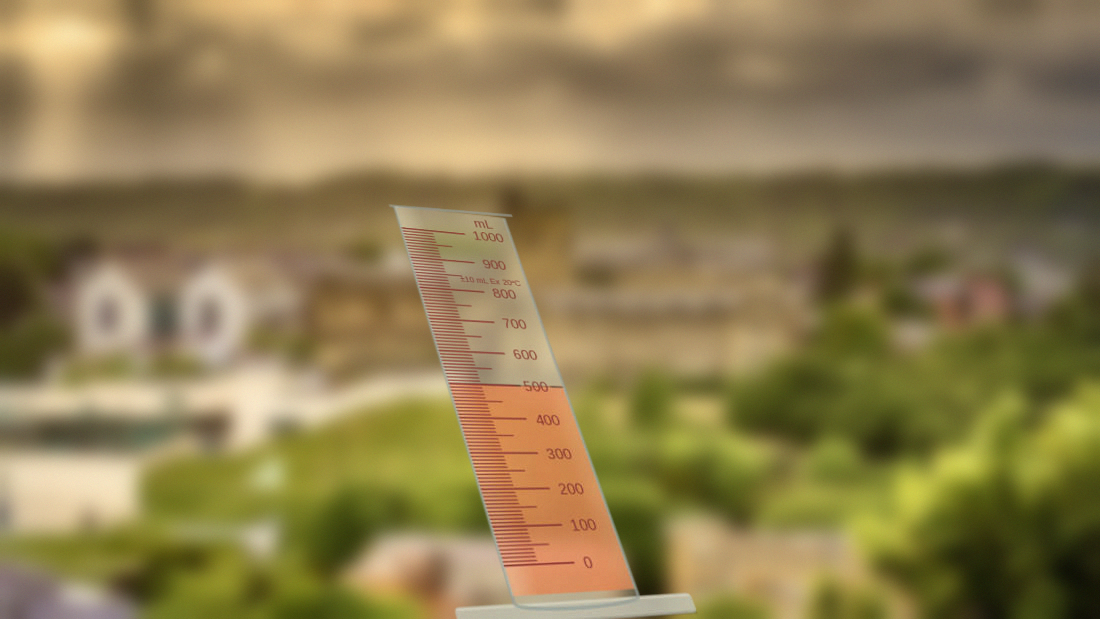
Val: 500 mL
